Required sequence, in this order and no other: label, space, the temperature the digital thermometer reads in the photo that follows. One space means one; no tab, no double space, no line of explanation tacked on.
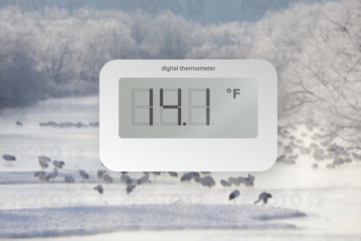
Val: 14.1 °F
